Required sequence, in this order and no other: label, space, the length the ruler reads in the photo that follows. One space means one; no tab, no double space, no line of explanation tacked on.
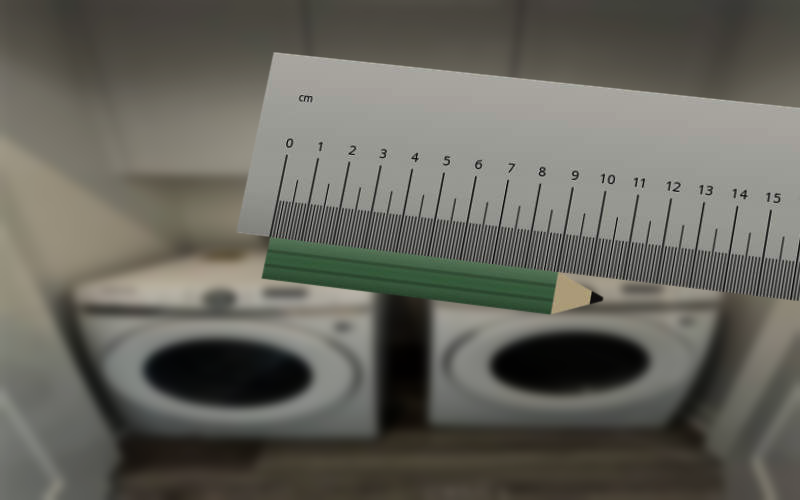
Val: 10.5 cm
